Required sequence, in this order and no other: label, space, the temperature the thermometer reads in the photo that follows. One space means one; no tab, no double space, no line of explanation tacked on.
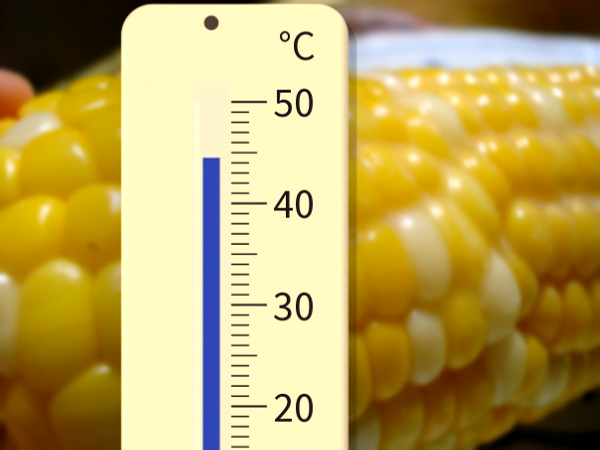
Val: 44.5 °C
